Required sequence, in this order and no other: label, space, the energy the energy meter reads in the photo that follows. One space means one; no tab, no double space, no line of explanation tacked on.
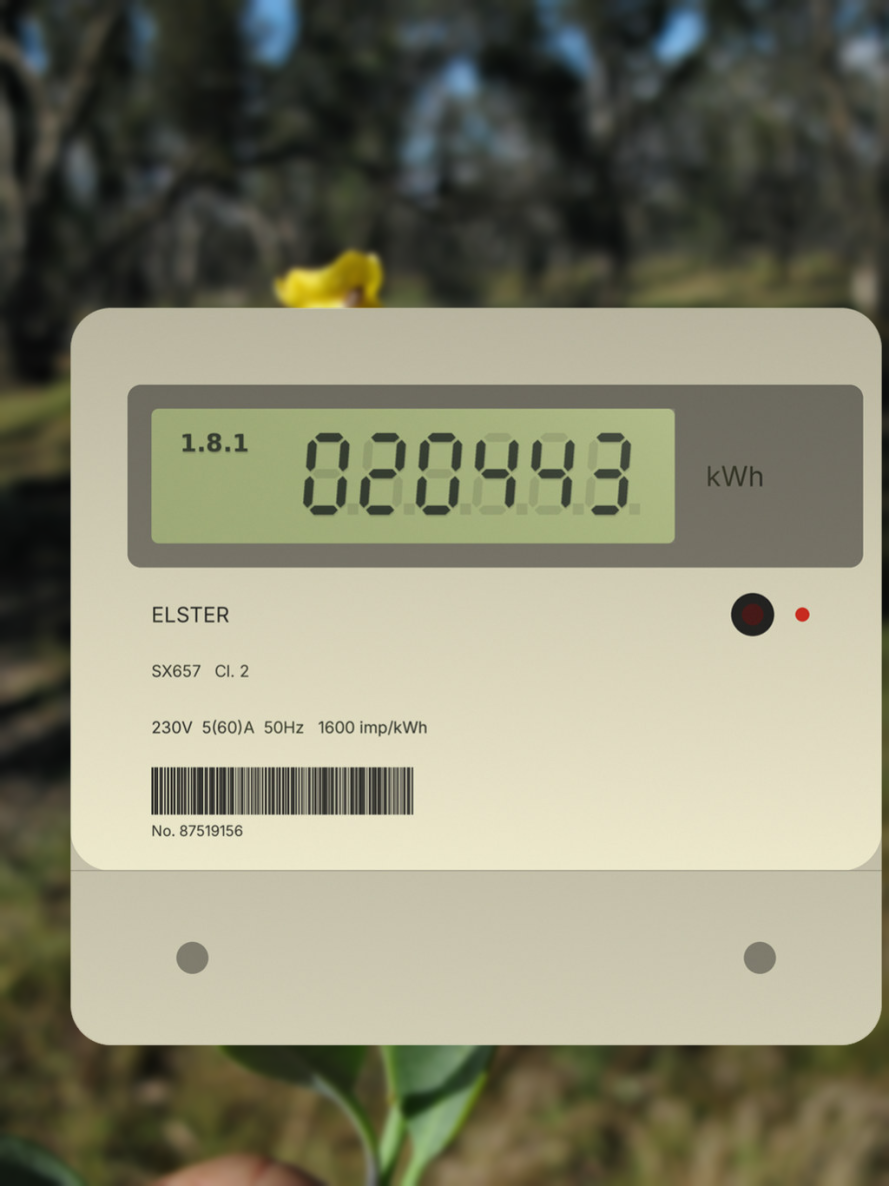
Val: 20443 kWh
